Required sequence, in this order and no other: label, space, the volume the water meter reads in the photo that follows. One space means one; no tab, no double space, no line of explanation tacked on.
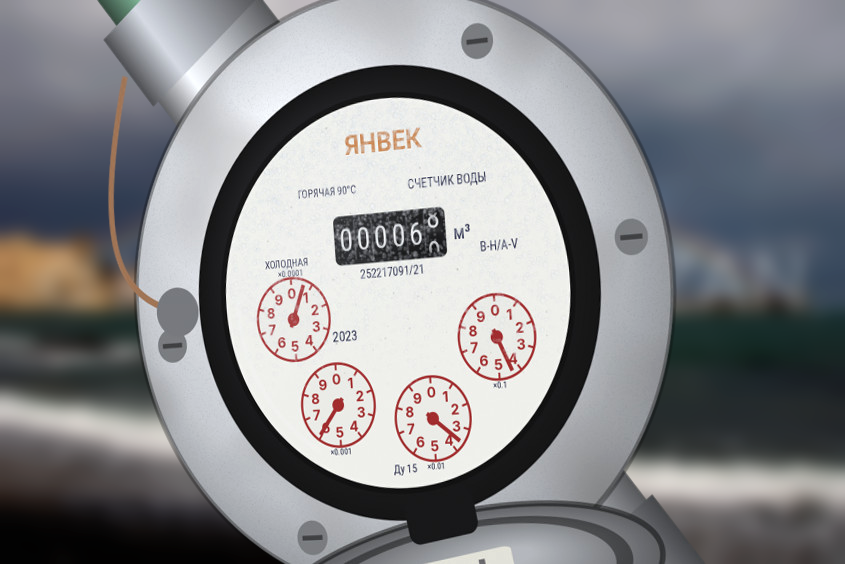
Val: 68.4360 m³
